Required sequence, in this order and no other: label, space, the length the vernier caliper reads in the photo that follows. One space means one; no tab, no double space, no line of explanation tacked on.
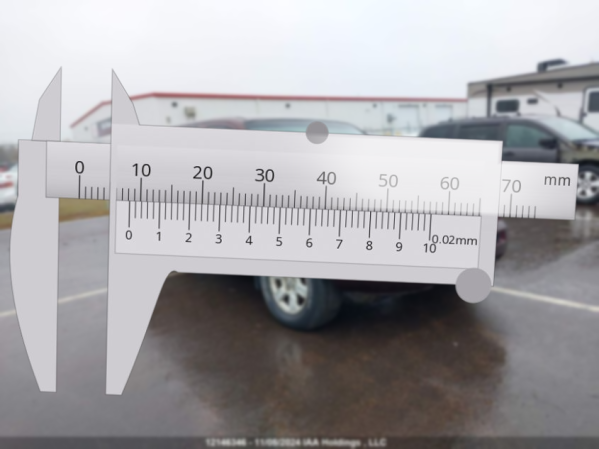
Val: 8.2 mm
